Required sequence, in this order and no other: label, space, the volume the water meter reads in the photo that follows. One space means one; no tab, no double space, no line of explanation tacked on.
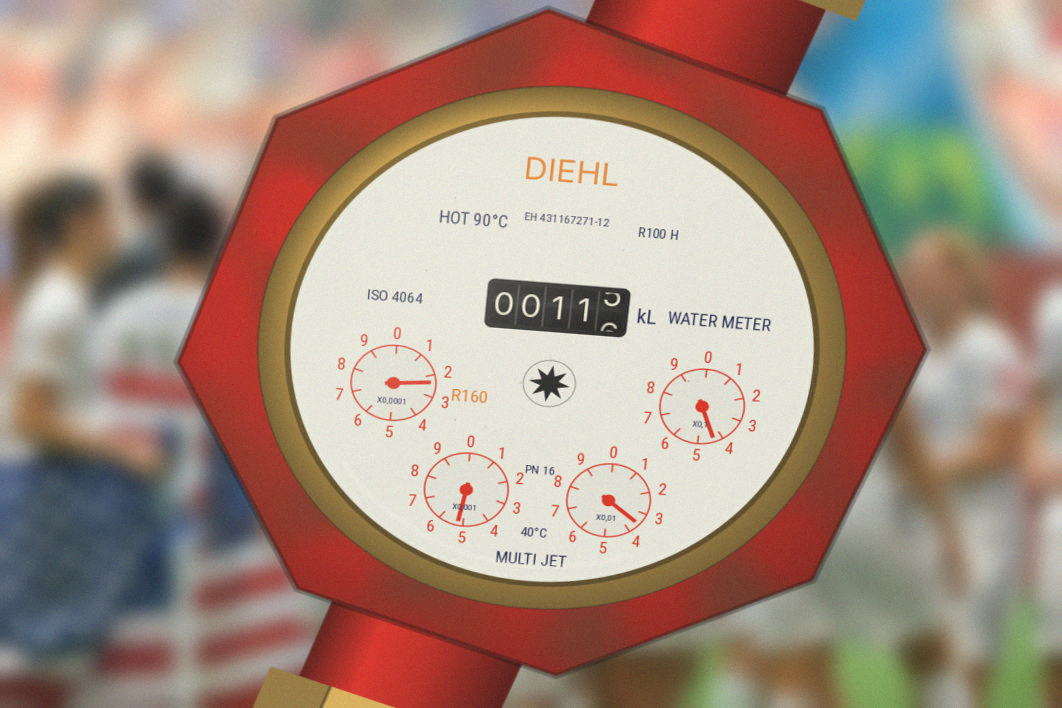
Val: 115.4352 kL
